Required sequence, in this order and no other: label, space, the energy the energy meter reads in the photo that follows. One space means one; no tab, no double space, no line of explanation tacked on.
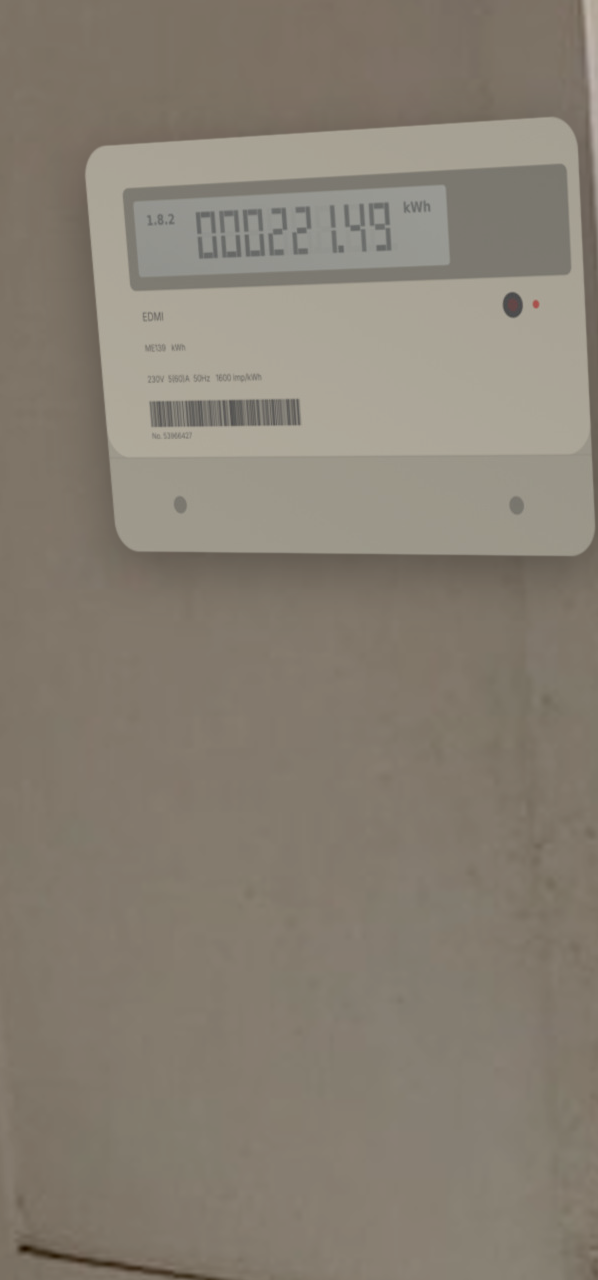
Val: 221.49 kWh
